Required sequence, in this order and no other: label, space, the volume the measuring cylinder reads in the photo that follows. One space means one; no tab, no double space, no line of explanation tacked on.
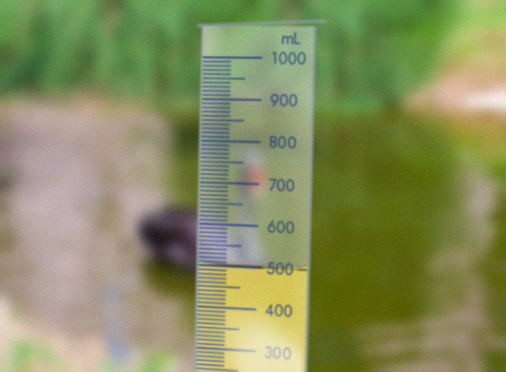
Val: 500 mL
